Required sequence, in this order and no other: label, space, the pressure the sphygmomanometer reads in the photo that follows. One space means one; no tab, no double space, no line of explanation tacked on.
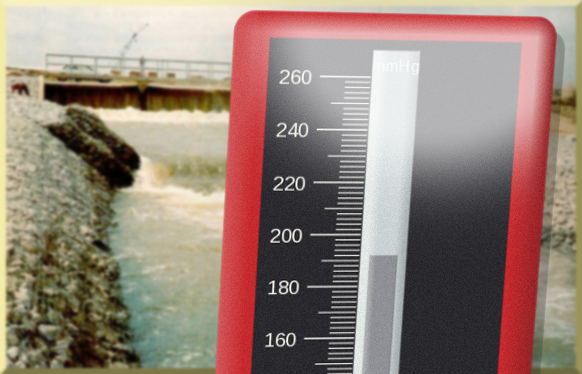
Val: 192 mmHg
